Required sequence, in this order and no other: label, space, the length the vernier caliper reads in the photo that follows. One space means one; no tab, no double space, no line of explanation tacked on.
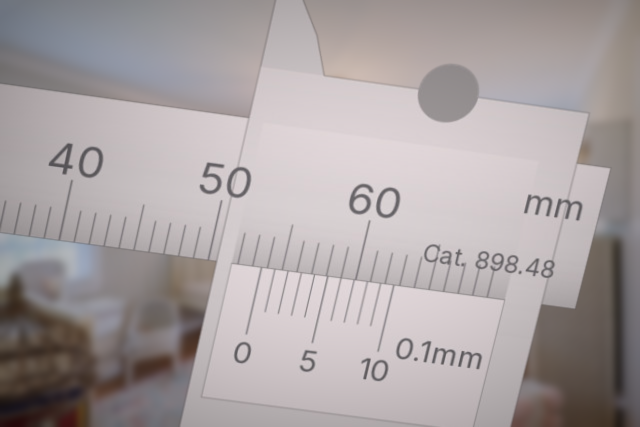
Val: 53.6 mm
